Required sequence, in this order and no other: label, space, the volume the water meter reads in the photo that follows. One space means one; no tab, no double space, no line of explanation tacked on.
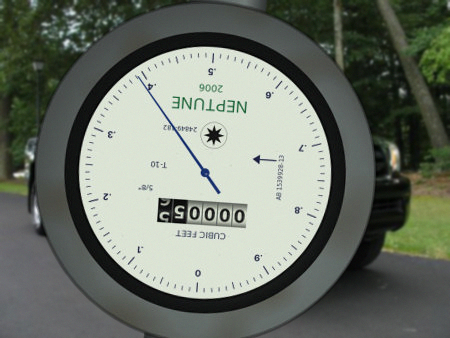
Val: 55.39 ft³
